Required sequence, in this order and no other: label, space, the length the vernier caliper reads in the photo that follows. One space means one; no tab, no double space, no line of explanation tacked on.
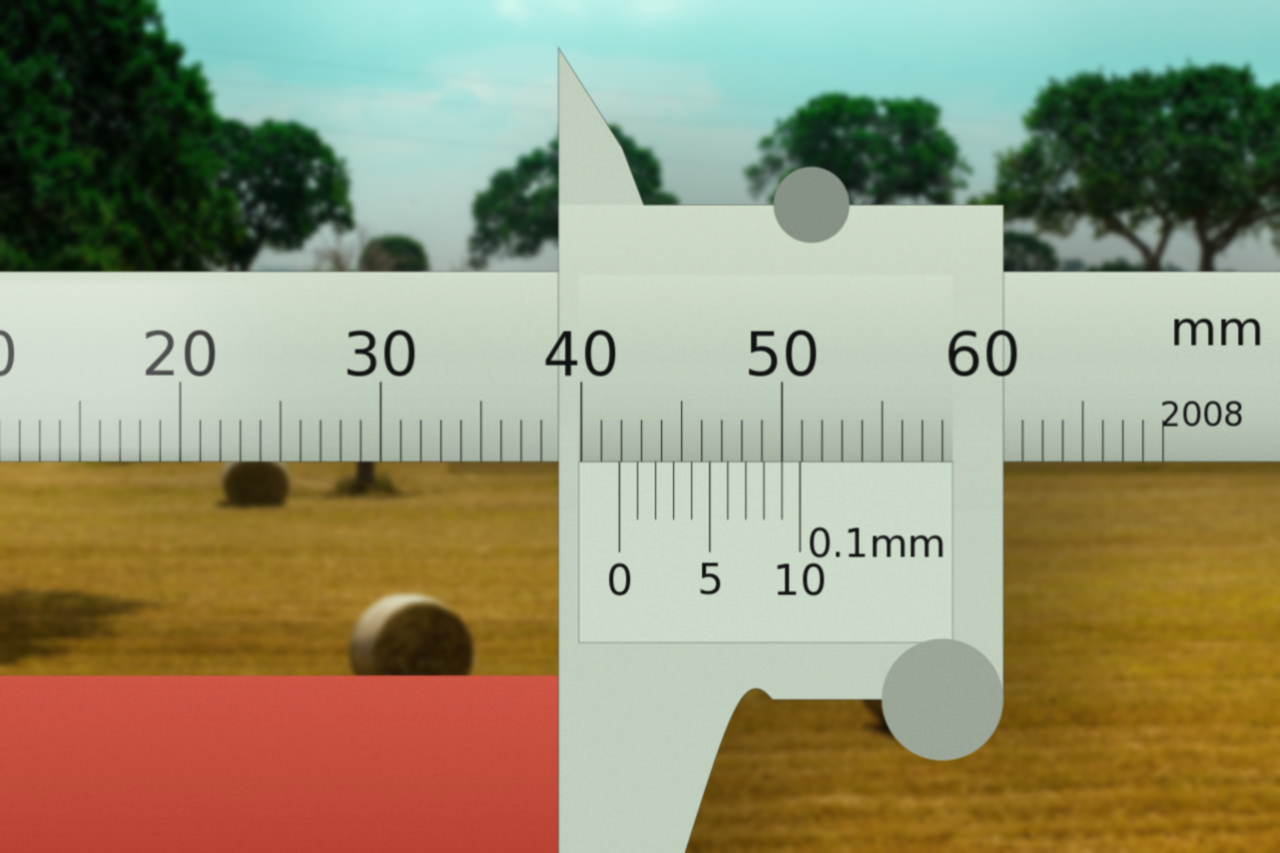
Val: 41.9 mm
